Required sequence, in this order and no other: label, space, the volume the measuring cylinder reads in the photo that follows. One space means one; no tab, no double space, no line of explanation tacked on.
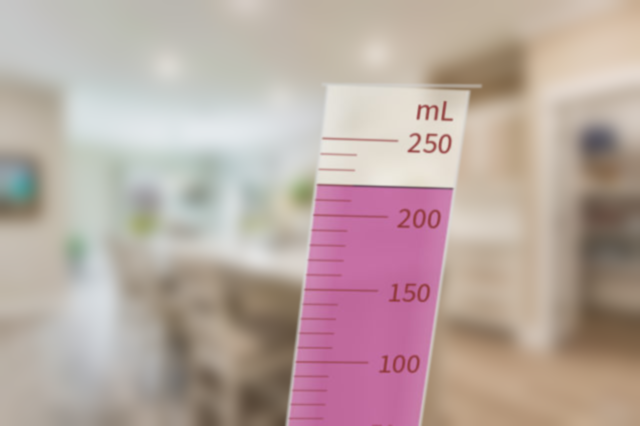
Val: 220 mL
